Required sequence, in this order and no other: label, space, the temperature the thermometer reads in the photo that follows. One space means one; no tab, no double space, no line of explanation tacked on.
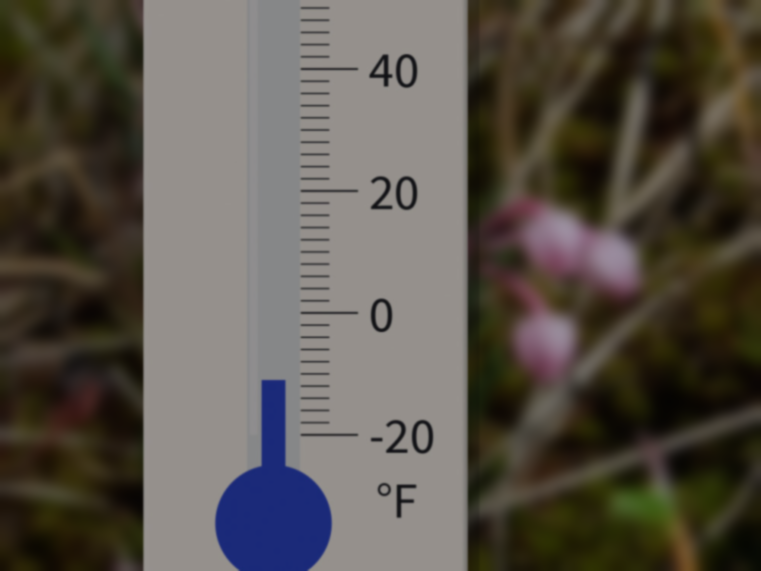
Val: -11 °F
